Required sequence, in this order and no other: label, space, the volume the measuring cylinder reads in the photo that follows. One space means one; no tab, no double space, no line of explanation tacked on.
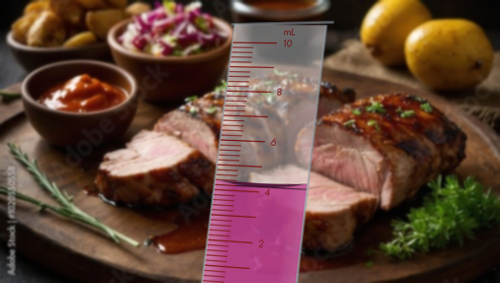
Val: 4.2 mL
